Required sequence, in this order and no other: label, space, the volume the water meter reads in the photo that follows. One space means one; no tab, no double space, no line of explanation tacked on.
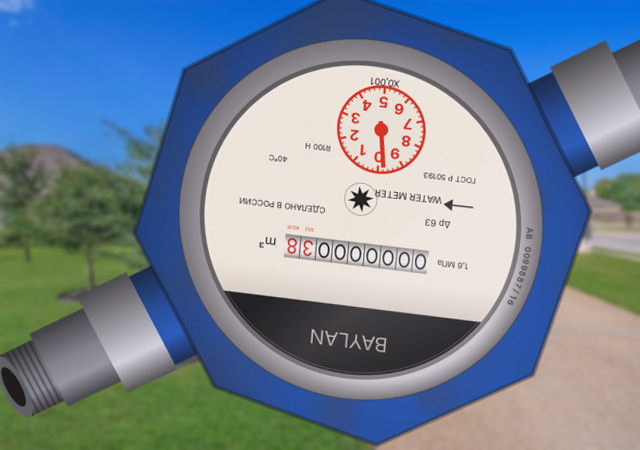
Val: 0.379 m³
